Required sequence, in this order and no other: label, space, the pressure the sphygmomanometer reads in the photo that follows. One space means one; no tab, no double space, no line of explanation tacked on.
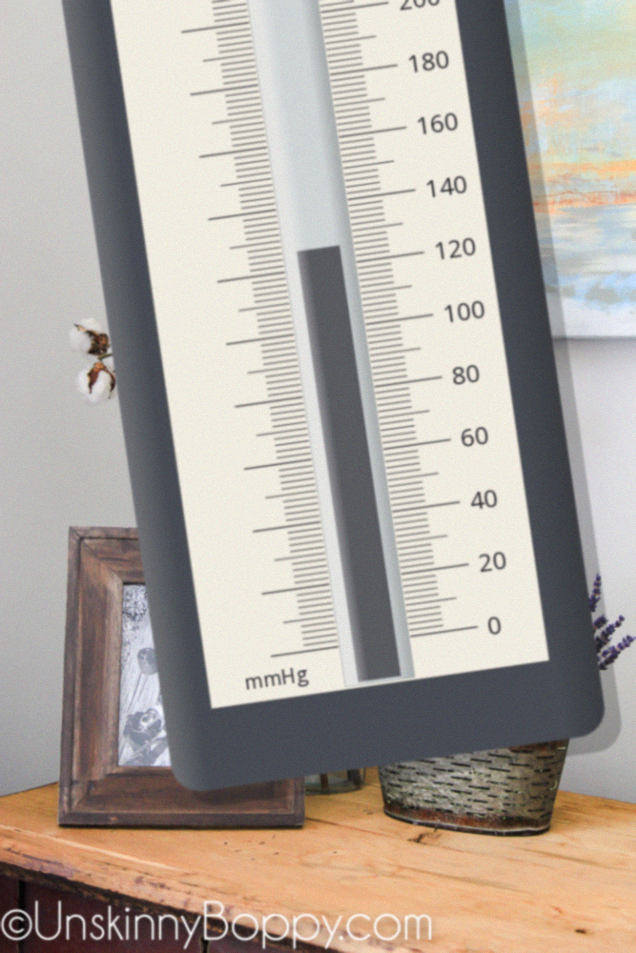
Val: 126 mmHg
